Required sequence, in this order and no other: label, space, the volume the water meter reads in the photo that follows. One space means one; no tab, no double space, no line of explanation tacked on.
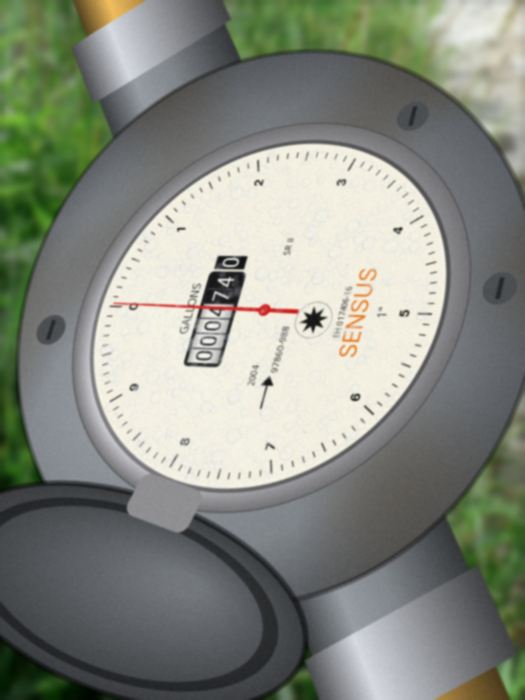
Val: 4740.0 gal
